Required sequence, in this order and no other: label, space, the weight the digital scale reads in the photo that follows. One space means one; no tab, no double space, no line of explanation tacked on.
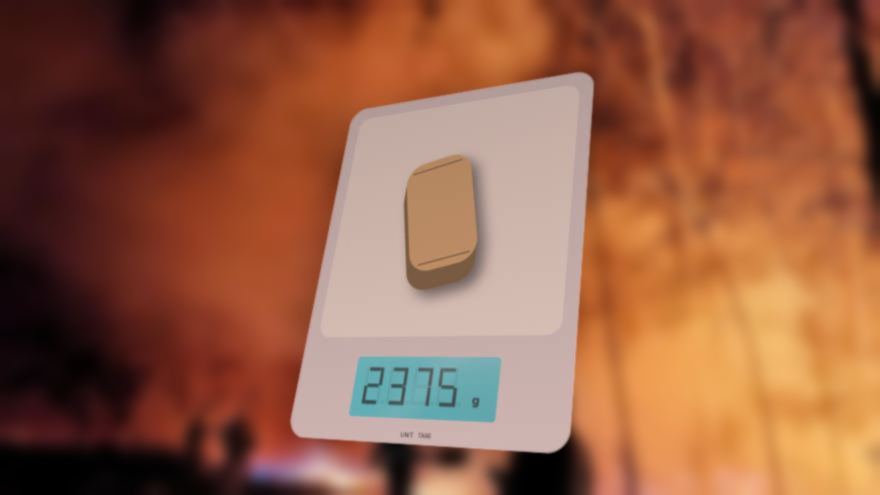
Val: 2375 g
